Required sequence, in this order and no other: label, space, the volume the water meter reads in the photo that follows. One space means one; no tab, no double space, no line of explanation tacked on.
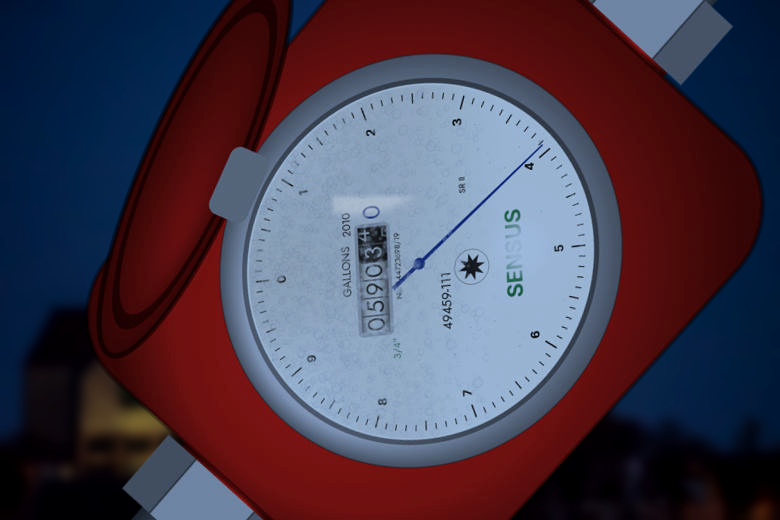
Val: 590343.9 gal
